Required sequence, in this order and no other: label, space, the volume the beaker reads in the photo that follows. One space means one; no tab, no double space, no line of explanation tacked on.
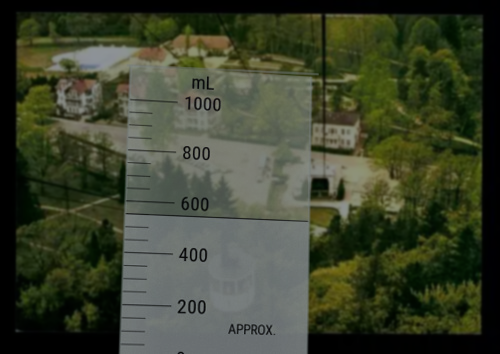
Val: 550 mL
